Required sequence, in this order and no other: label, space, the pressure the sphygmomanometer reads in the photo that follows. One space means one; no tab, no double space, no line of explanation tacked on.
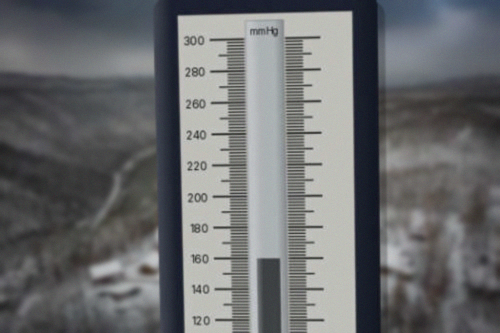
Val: 160 mmHg
